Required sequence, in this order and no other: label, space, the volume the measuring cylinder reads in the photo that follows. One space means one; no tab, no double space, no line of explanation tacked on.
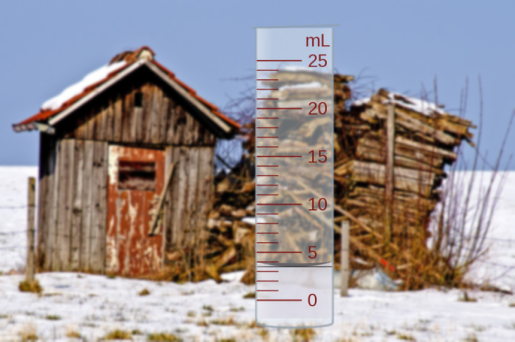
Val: 3.5 mL
